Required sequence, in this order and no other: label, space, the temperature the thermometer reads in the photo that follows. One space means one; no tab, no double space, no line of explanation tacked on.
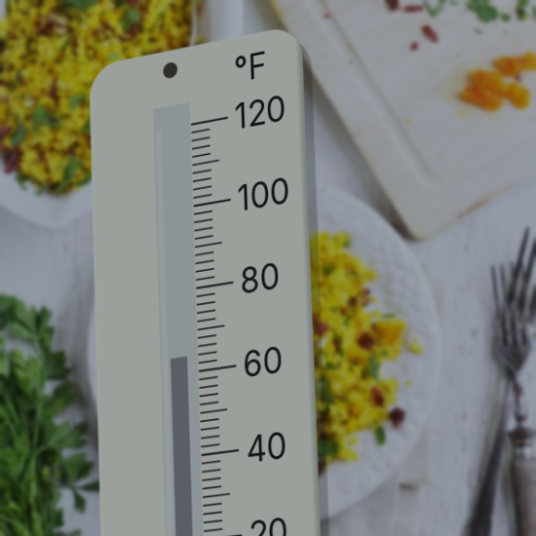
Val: 64 °F
